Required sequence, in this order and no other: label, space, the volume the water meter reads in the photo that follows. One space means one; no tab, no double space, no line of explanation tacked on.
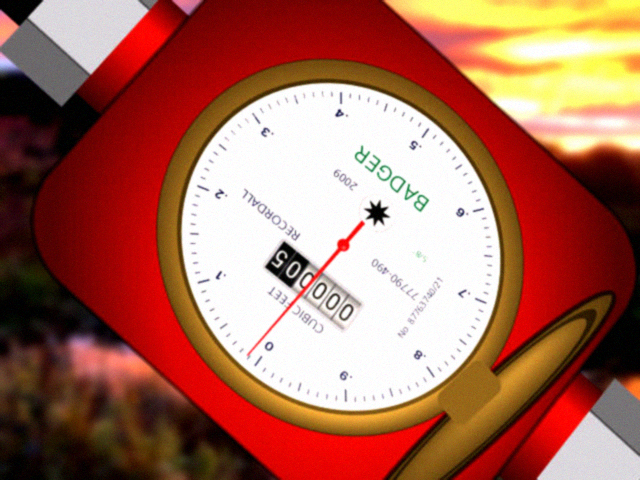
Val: 5.01 ft³
